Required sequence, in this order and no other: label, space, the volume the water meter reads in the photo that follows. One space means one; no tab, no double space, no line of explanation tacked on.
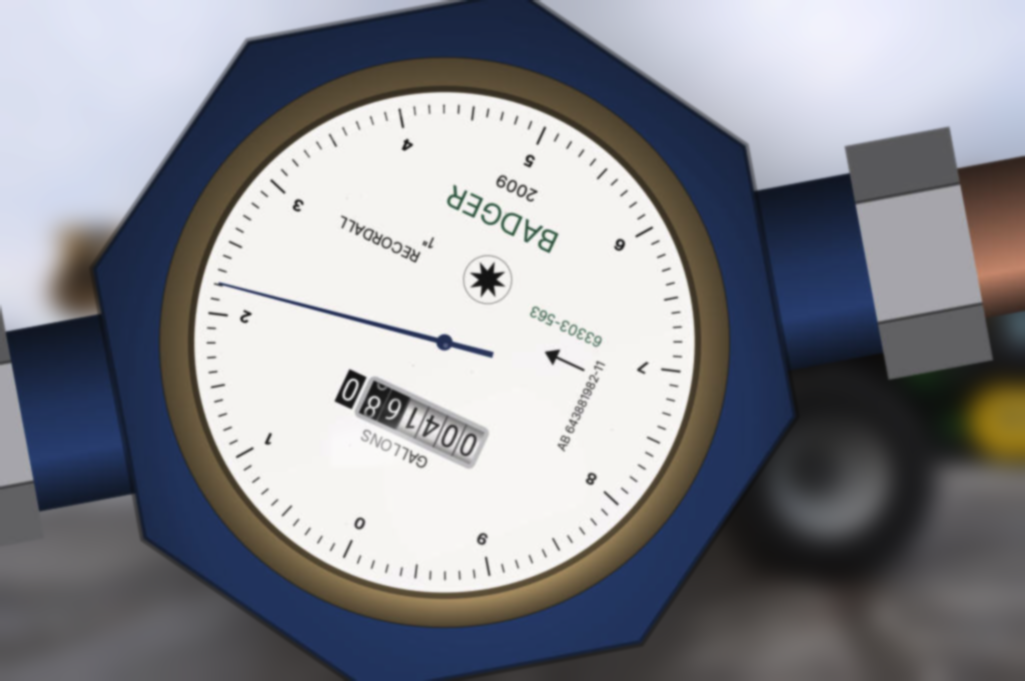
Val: 41682.2 gal
